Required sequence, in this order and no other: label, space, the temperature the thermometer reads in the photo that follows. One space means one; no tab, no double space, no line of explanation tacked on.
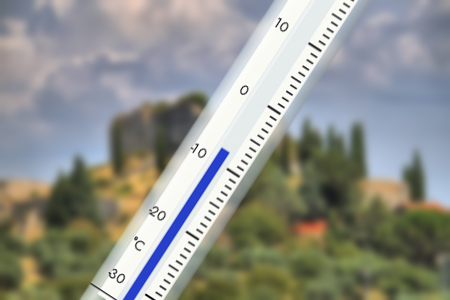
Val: -8 °C
